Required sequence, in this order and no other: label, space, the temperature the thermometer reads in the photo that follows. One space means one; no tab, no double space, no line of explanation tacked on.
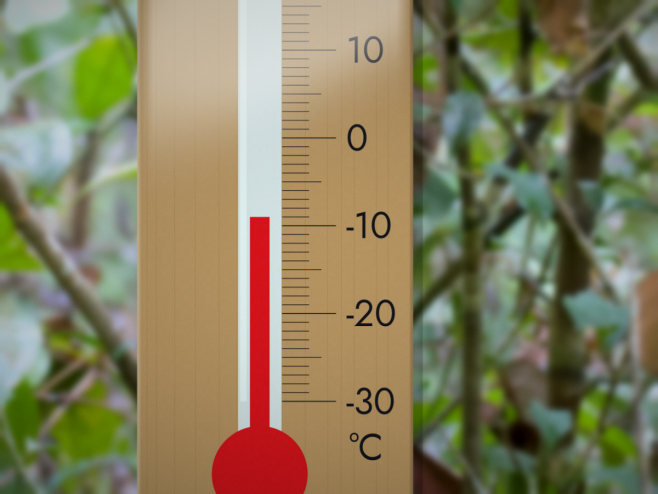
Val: -9 °C
